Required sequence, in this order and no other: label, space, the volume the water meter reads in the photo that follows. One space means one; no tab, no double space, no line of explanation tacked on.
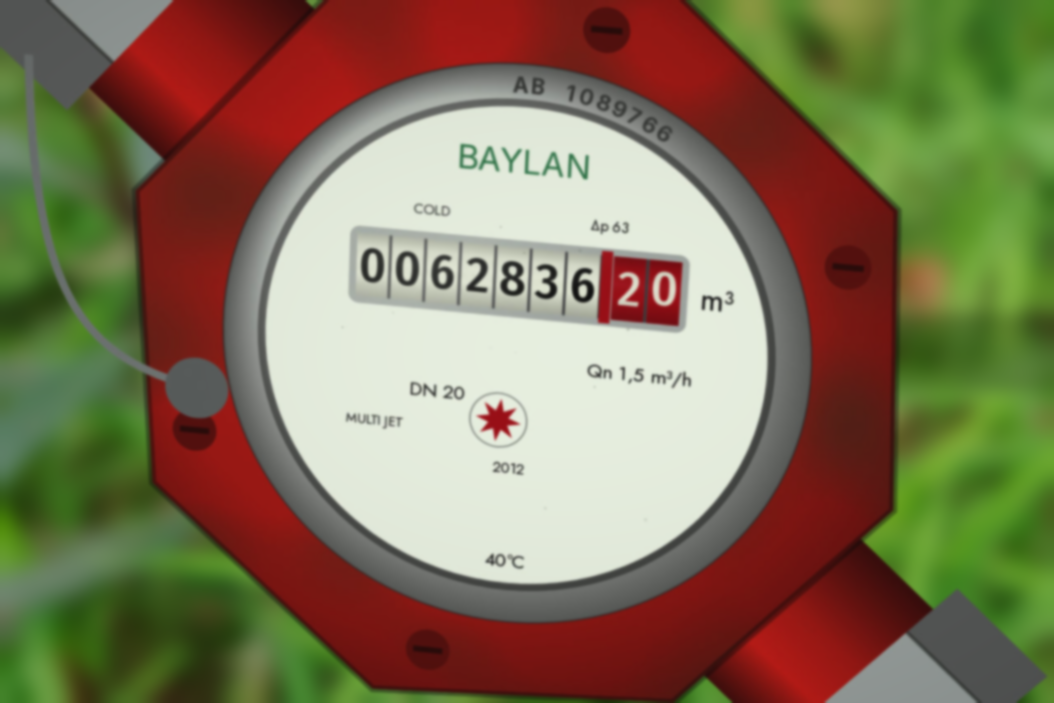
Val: 62836.20 m³
